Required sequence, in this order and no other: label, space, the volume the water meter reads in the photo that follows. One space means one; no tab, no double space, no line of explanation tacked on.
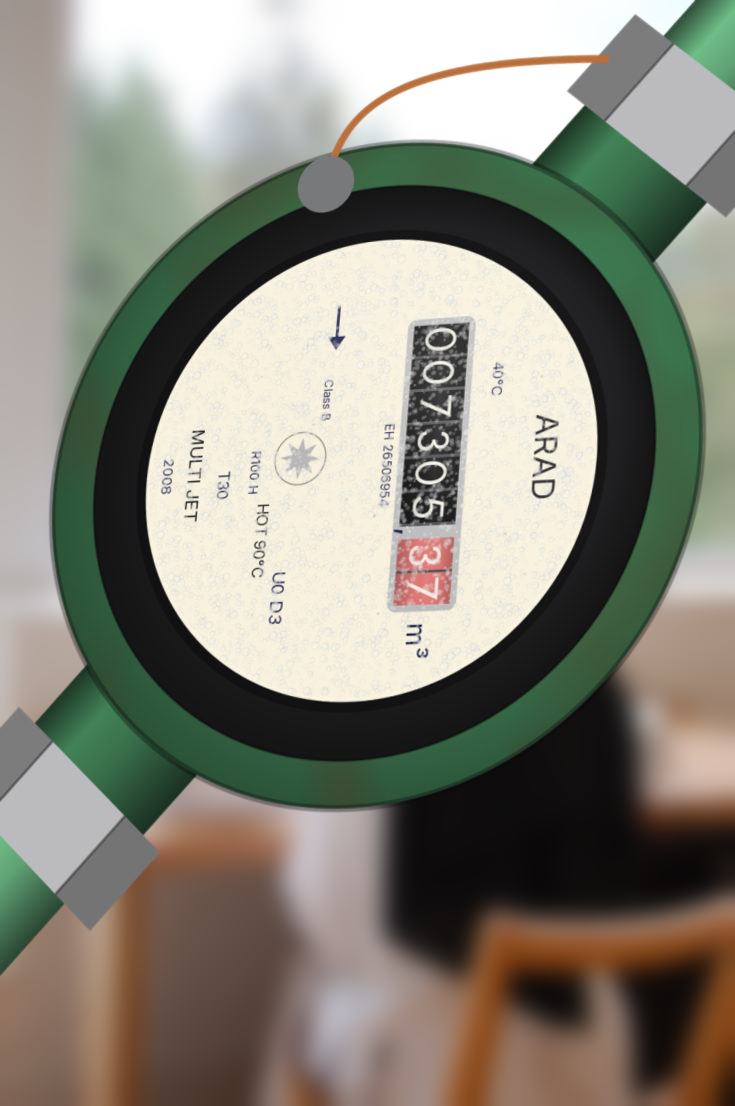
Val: 7305.37 m³
